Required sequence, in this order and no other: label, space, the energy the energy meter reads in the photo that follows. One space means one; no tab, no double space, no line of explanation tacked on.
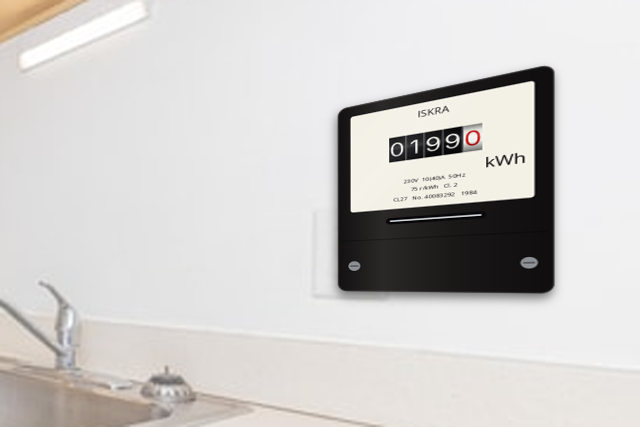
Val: 199.0 kWh
